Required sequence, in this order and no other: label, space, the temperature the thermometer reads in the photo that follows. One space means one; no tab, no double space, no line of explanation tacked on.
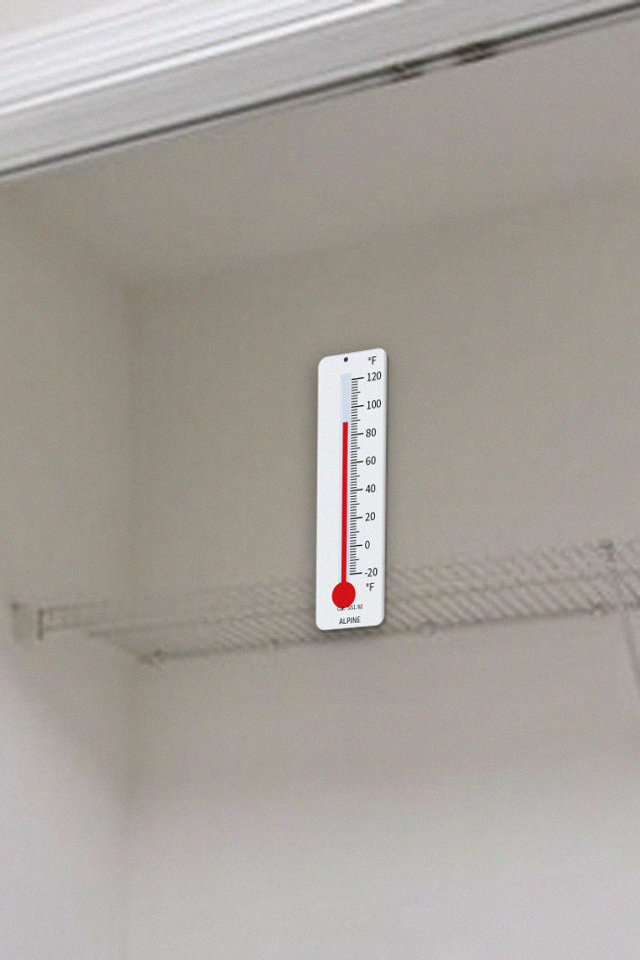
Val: 90 °F
